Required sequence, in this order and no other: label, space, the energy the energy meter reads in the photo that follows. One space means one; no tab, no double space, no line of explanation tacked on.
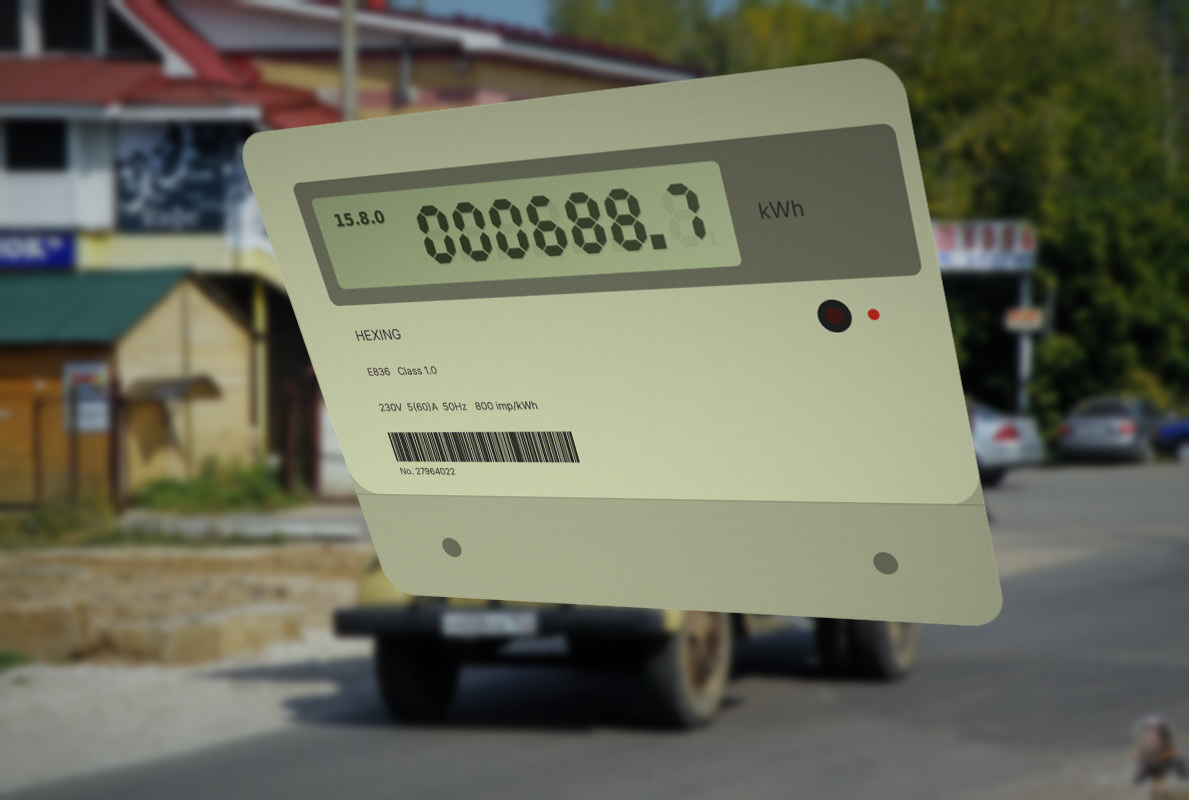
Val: 688.7 kWh
